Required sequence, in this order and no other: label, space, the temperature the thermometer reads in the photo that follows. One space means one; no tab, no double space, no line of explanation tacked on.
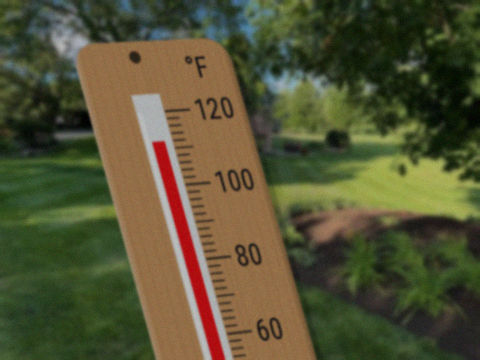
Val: 112 °F
